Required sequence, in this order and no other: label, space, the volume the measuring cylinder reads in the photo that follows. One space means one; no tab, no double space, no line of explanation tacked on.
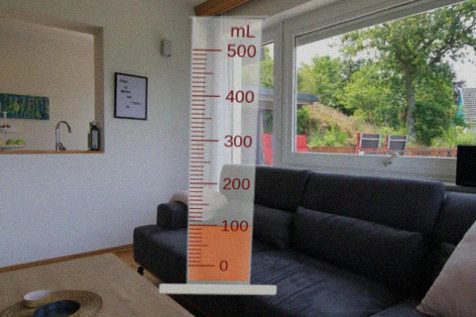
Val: 100 mL
